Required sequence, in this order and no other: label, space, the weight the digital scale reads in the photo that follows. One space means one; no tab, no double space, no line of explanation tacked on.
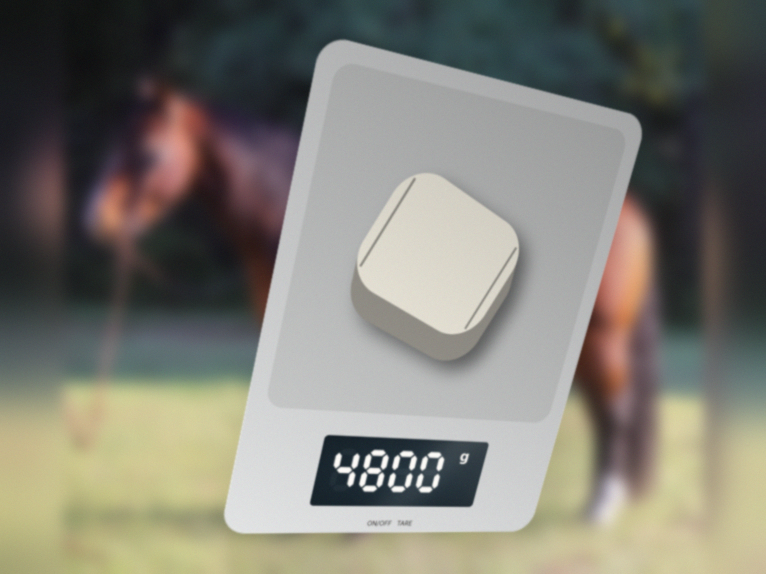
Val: 4800 g
